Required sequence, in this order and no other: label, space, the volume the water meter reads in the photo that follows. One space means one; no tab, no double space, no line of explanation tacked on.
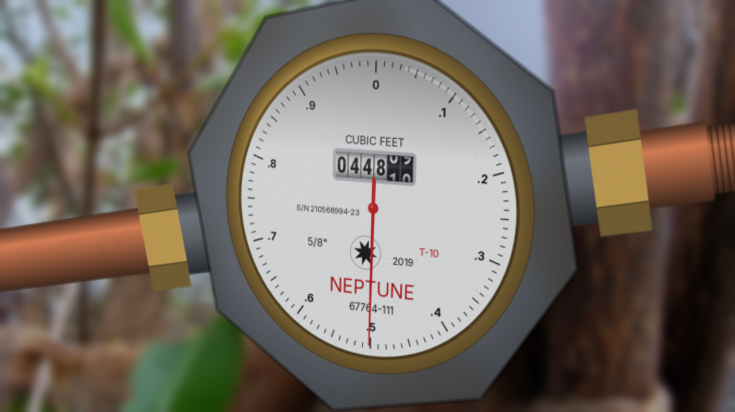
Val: 44809.50 ft³
